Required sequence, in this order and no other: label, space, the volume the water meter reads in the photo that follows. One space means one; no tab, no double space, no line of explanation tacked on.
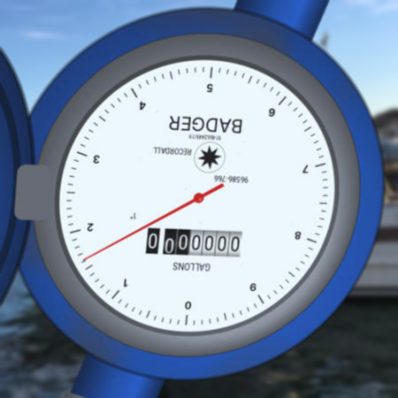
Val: 1.6 gal
